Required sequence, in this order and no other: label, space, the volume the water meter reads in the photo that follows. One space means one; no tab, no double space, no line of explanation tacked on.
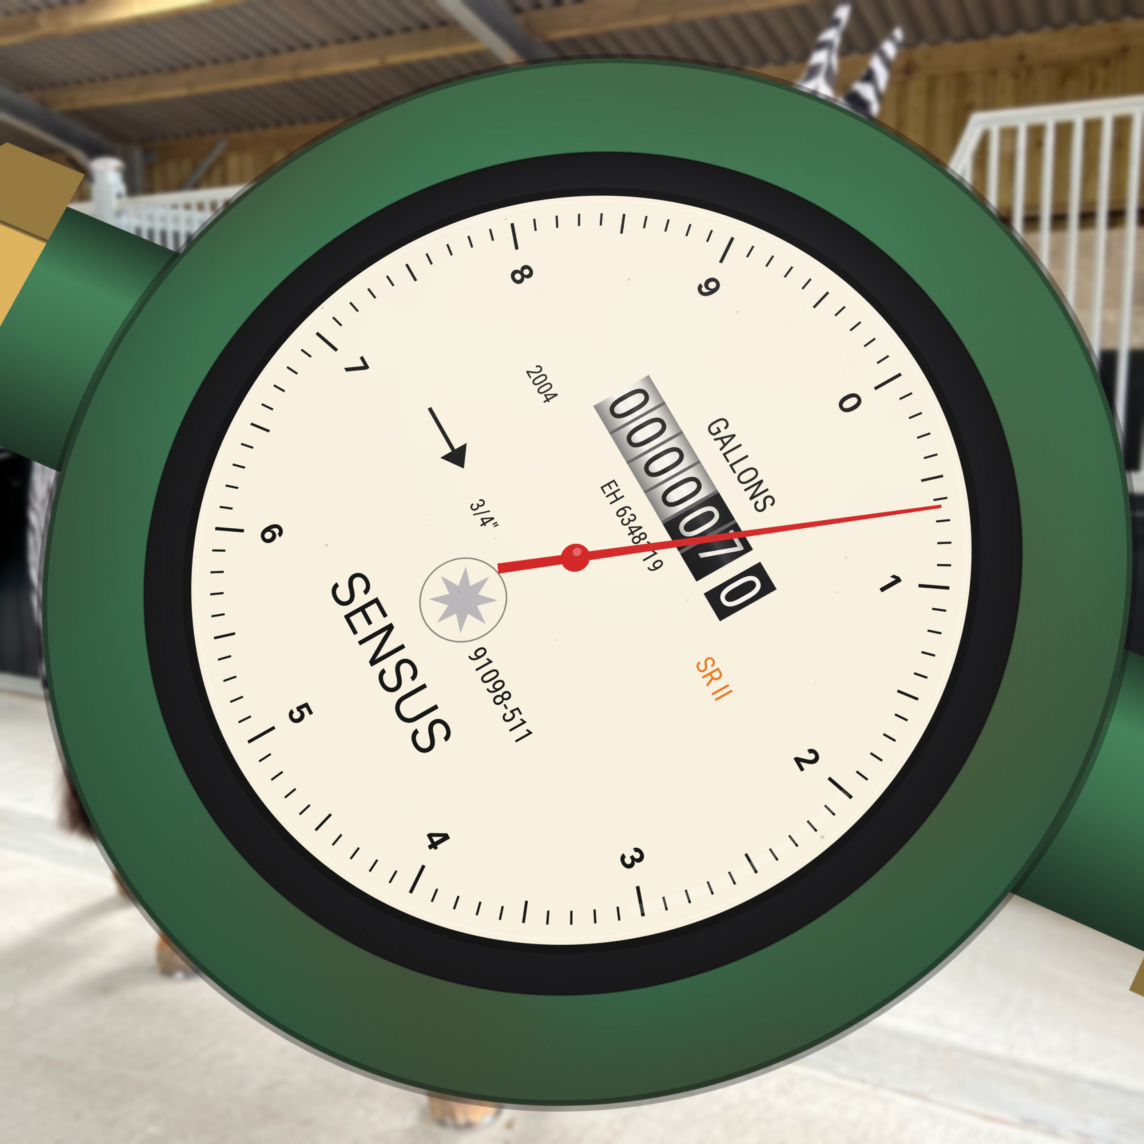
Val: 70.6 gal
